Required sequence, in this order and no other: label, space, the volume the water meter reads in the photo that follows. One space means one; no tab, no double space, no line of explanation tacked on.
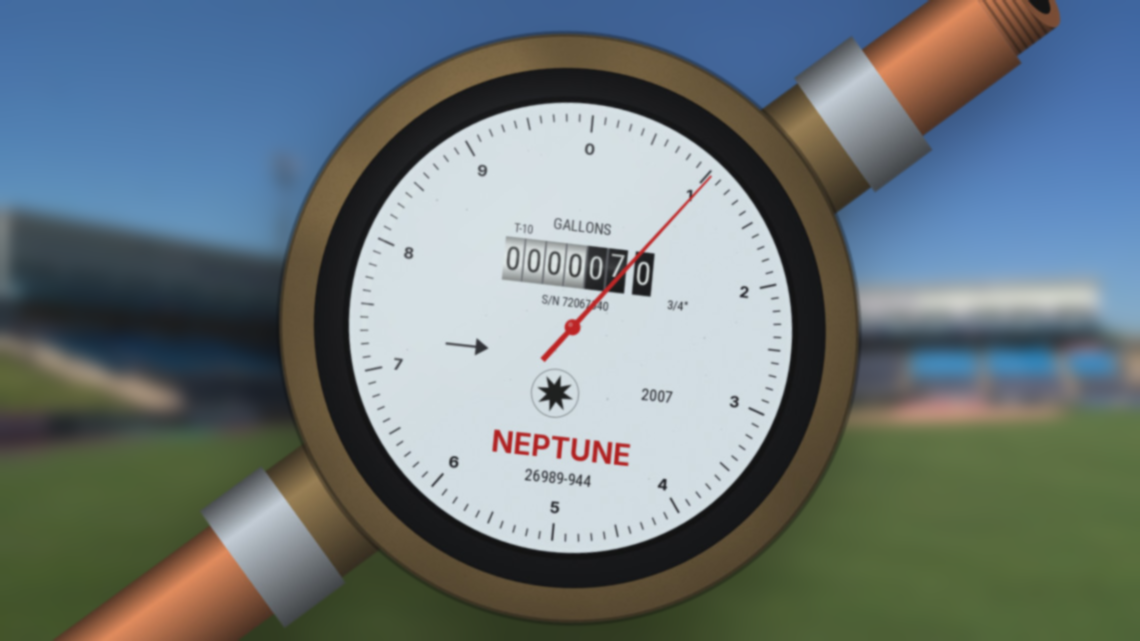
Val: 71.0 gal
